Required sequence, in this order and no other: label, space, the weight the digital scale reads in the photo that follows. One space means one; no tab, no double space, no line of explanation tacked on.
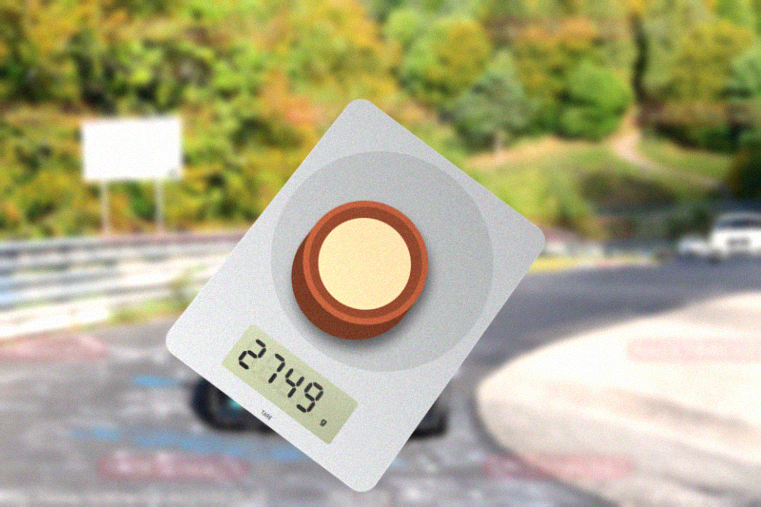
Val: 2749 g
